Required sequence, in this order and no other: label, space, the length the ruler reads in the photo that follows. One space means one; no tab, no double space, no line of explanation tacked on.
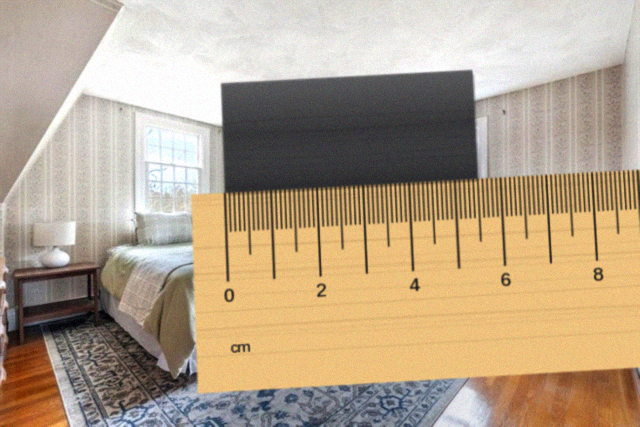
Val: 5.5 cm
